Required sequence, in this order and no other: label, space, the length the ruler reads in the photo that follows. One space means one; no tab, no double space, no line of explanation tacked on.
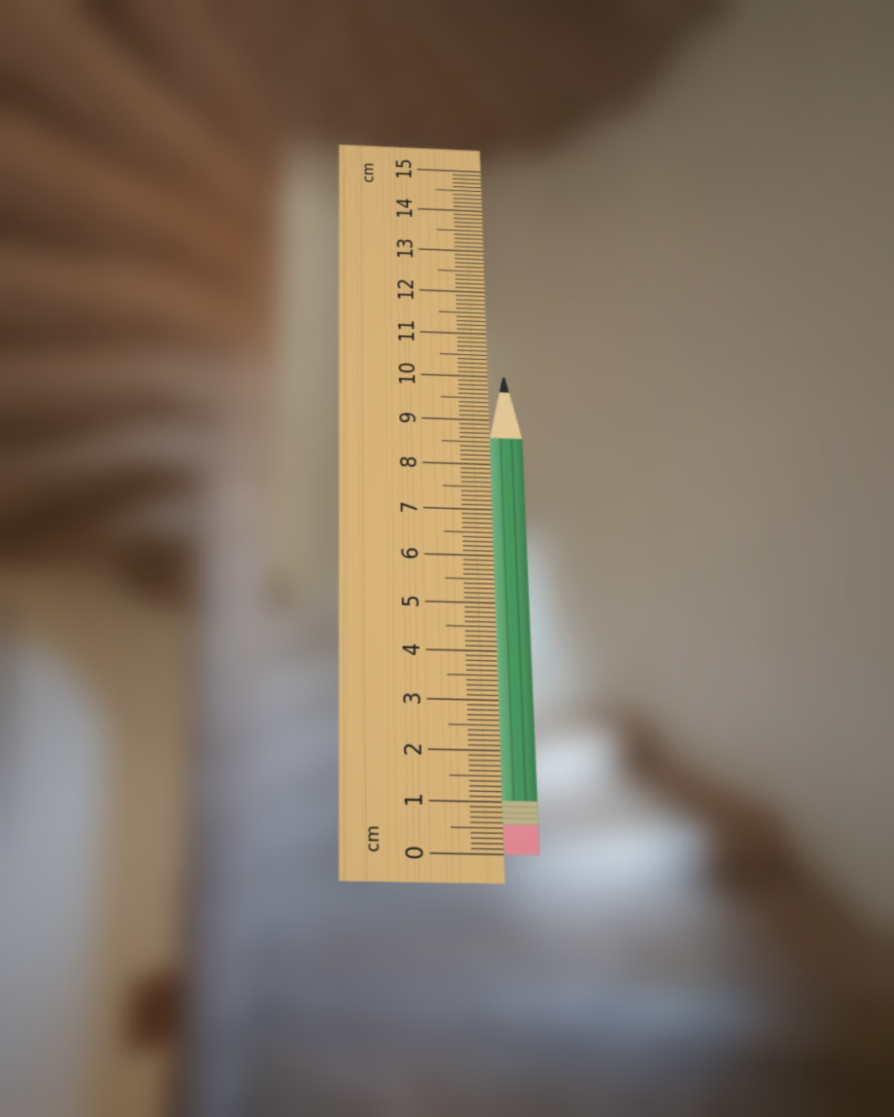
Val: 10 cm
